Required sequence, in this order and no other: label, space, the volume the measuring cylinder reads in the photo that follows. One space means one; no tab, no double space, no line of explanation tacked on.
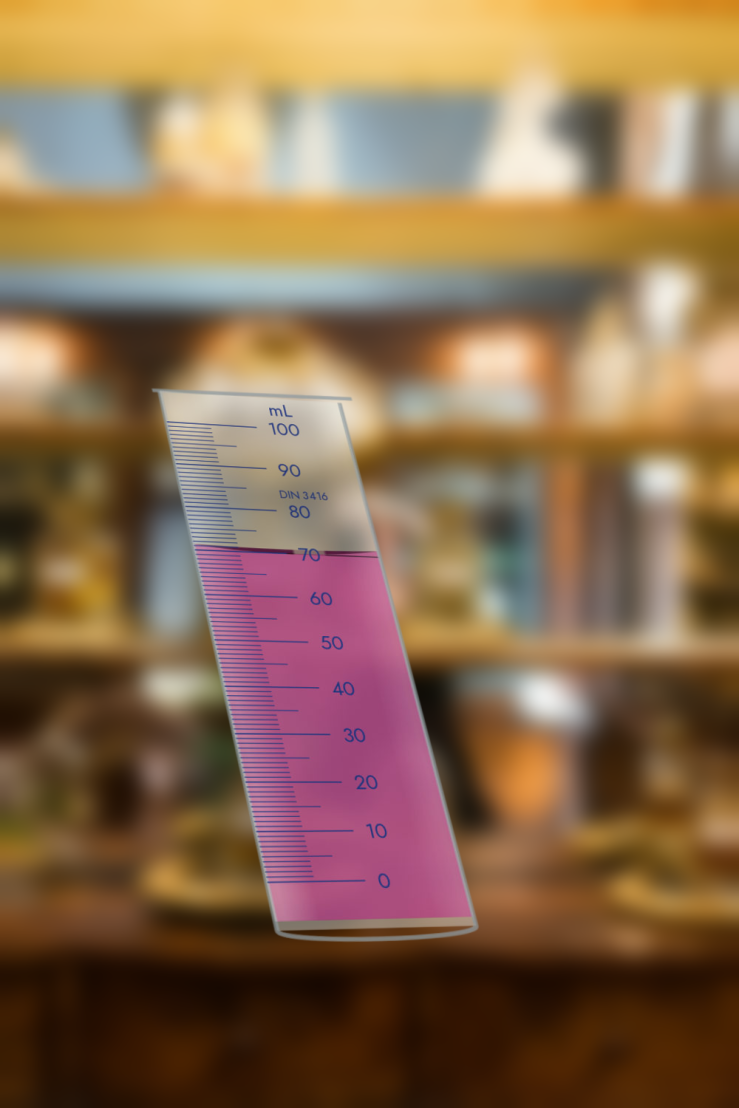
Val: 70 mL
